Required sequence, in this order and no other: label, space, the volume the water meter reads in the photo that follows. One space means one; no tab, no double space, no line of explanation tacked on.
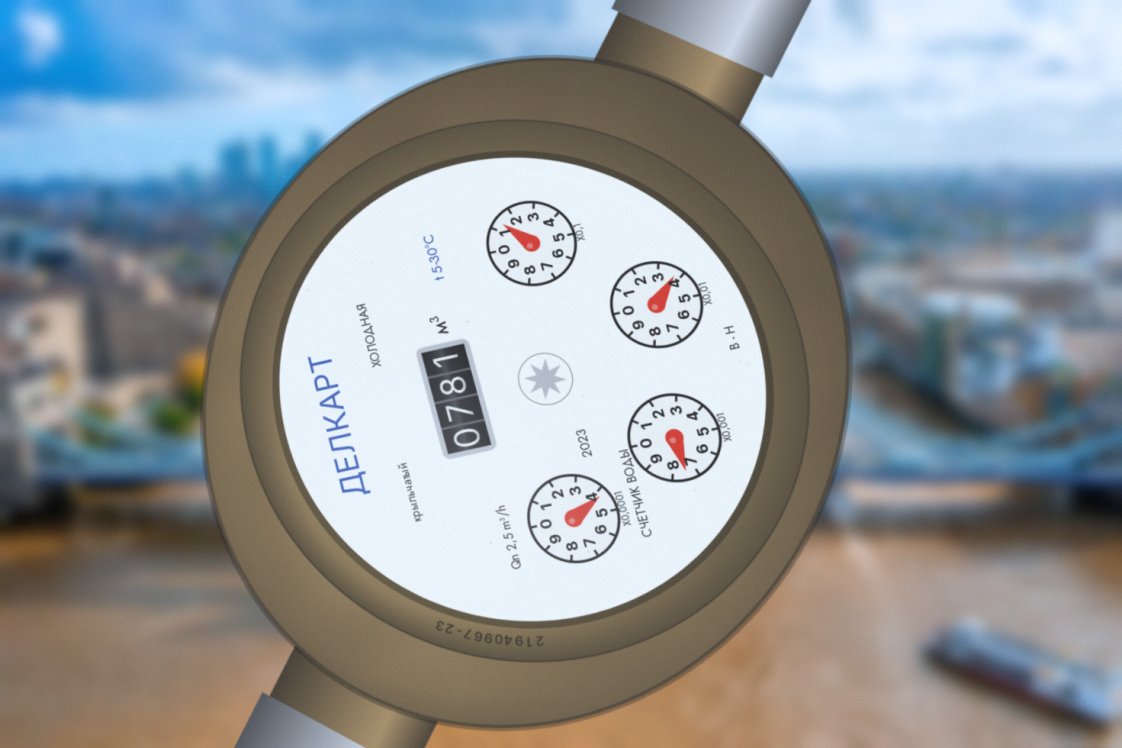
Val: 781.1374 m³
